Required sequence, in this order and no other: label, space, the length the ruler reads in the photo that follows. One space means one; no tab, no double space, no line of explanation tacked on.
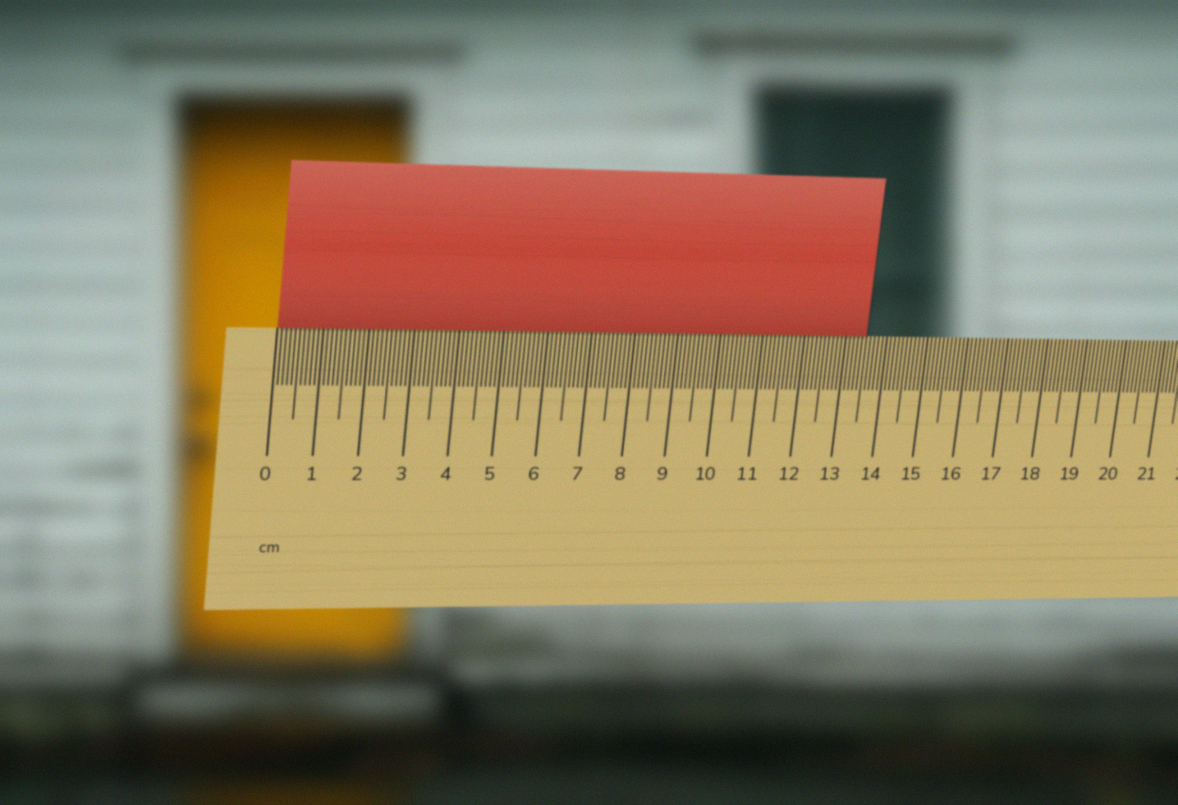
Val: 13.5 cm
